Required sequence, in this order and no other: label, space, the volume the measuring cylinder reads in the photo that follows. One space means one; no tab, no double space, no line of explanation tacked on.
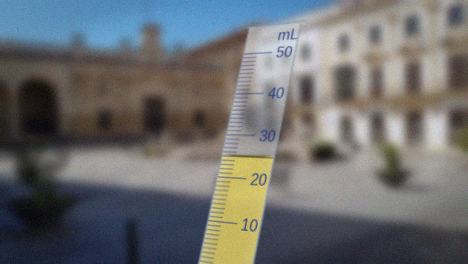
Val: 25 mL
